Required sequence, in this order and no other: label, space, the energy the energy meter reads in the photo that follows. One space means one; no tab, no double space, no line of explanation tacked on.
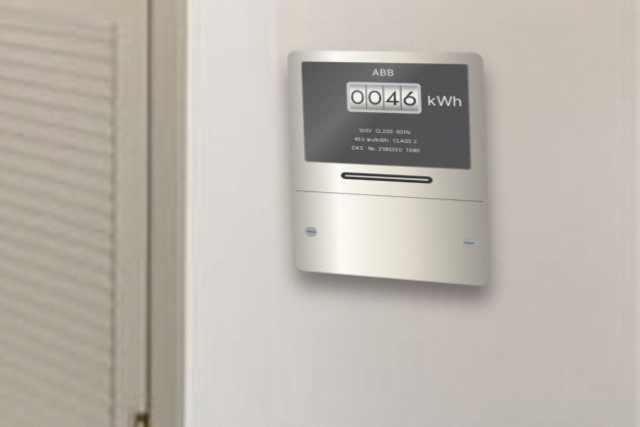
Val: 46 kWh
